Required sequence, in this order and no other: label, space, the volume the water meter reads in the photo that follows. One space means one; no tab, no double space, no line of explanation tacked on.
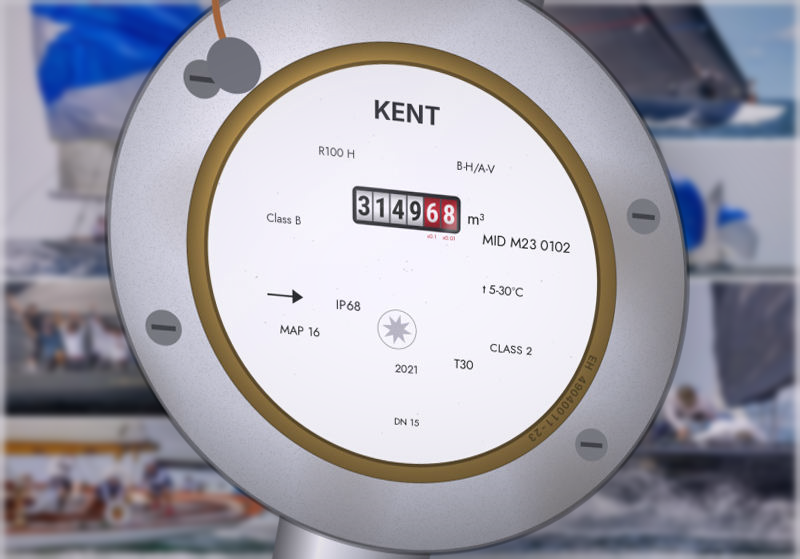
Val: 3149.68 m³
